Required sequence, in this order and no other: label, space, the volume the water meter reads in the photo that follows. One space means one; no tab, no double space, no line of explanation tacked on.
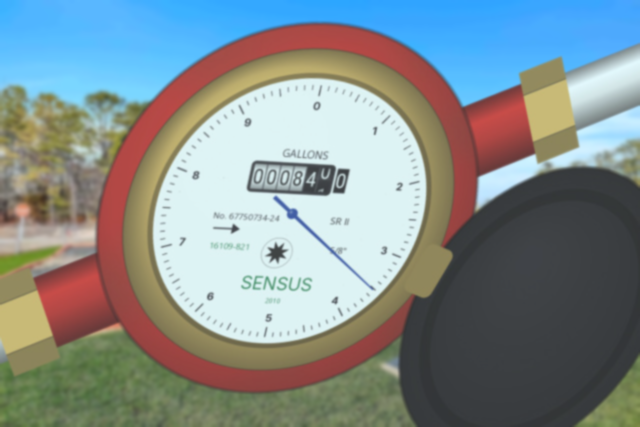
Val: 8403.5 gal
